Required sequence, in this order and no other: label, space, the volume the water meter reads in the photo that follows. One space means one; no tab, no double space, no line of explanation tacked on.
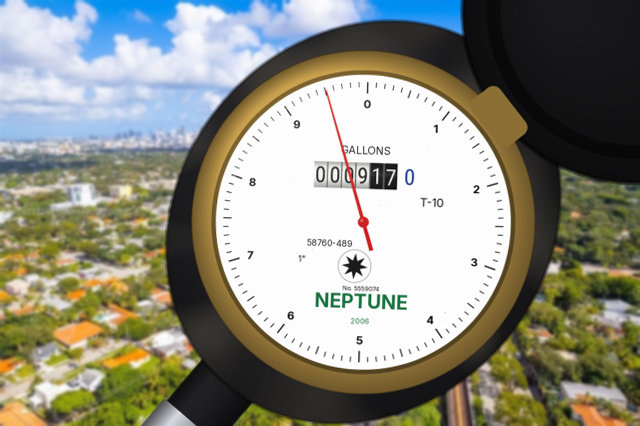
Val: 9169.5 gal
